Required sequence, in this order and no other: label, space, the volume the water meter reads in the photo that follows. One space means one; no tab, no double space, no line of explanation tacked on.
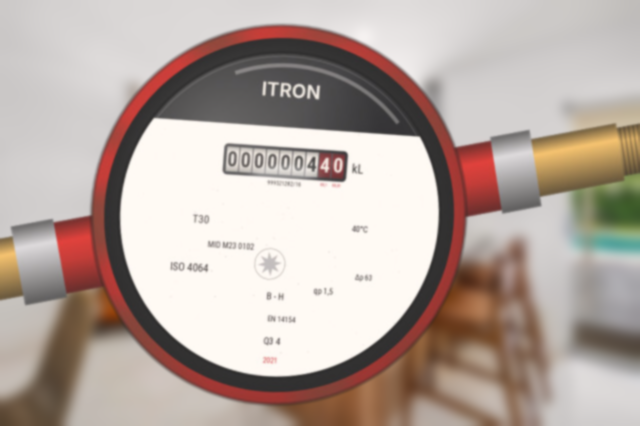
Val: 4.40 kL
